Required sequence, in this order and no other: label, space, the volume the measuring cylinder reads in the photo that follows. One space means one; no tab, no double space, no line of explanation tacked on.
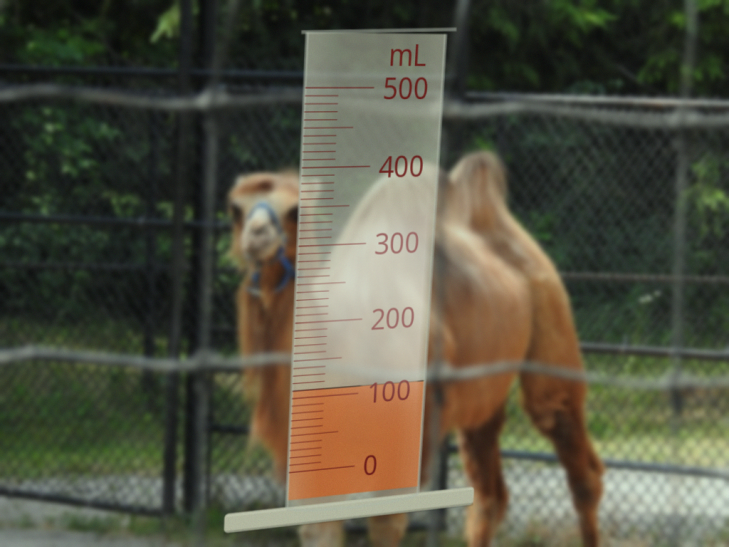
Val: 110 mL
